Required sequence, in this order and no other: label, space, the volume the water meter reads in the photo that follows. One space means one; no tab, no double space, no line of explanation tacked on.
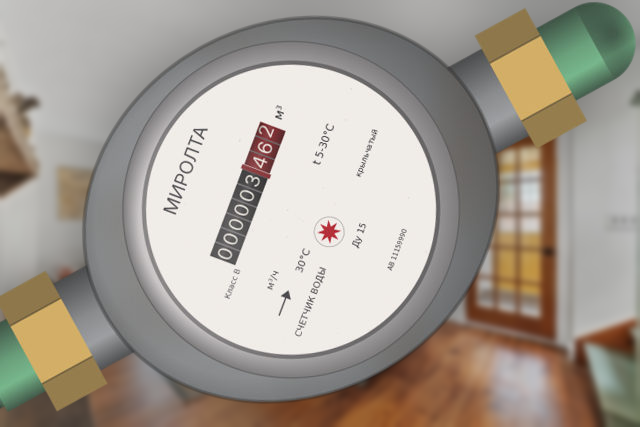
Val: 3.462 m³
